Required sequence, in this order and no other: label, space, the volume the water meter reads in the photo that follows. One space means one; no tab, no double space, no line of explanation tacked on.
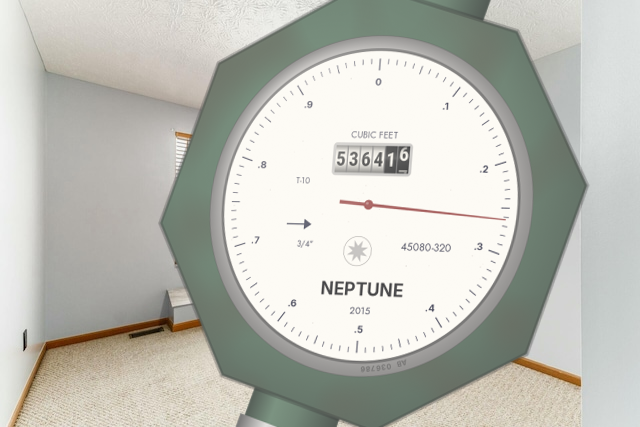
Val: 536416.26 ft³
